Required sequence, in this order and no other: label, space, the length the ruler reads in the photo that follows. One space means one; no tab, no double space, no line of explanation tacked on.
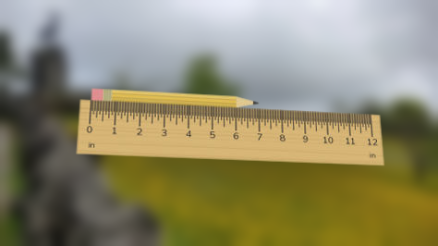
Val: 7 in
